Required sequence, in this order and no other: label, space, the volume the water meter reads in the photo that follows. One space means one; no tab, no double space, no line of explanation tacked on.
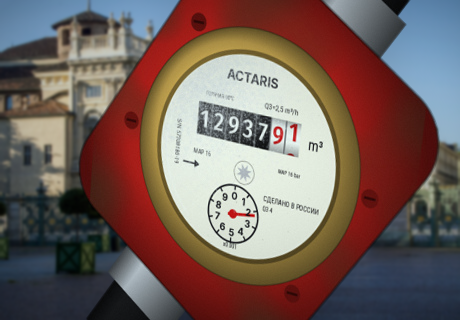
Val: 12937.912 m³
